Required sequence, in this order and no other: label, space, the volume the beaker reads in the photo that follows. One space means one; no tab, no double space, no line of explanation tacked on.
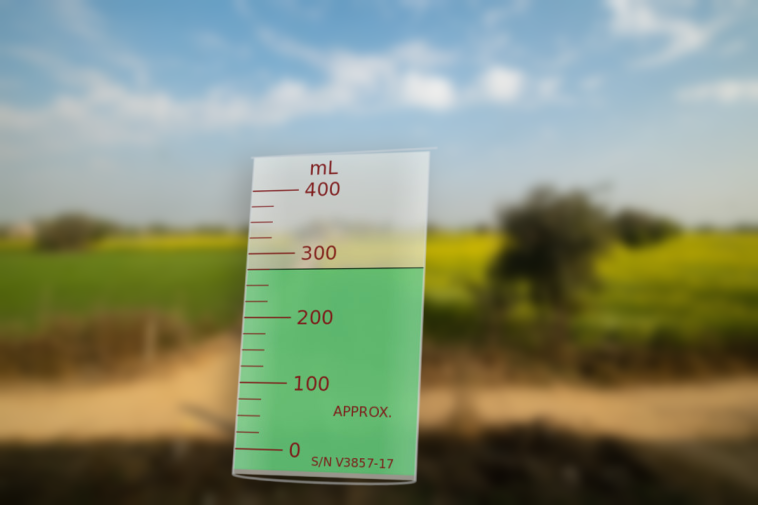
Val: 275 mL
